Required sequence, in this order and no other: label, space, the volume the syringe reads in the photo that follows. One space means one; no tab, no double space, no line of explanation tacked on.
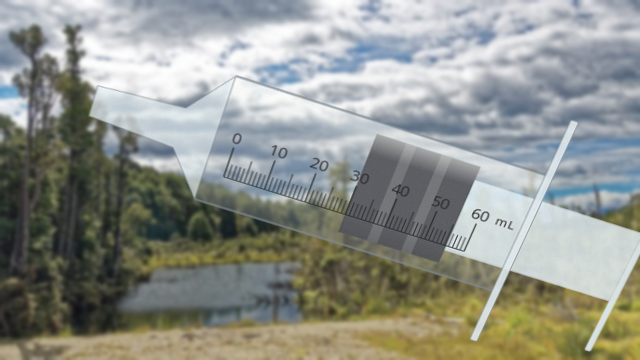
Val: 30 mL
